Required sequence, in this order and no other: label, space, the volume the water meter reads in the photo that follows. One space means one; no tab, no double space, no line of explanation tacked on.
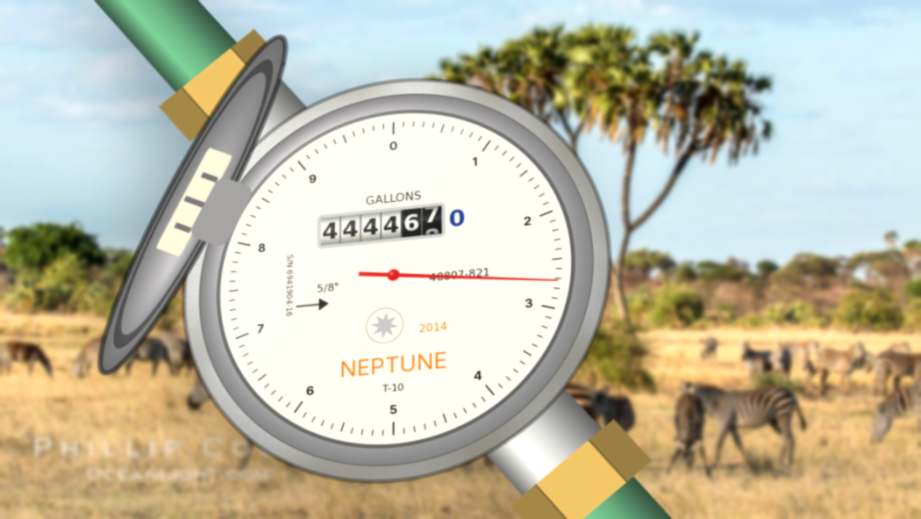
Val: 4444672.7 gal
